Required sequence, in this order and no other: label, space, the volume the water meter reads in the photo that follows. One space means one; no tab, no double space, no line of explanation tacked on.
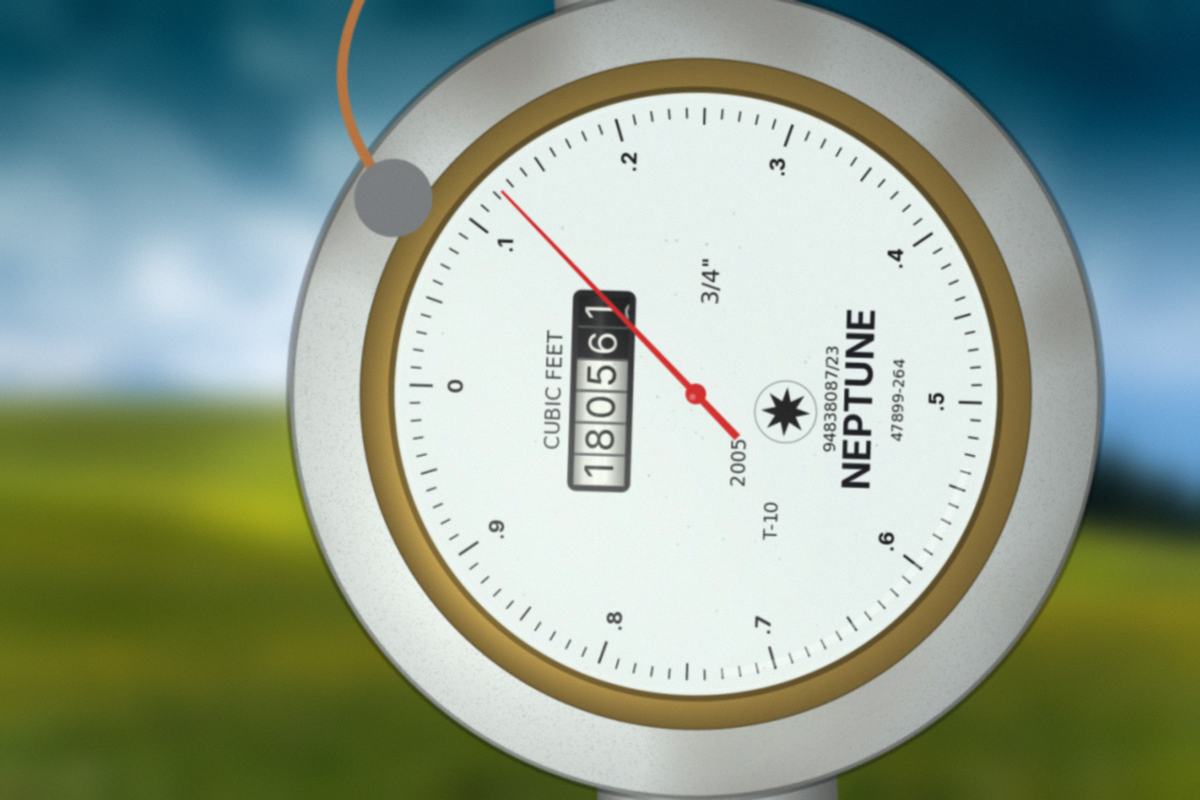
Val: 180561.12 ft³
